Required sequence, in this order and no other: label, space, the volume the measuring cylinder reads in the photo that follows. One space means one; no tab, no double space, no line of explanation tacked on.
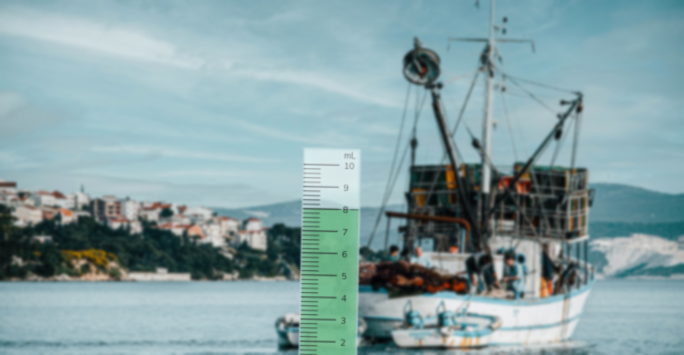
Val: 8 mL
